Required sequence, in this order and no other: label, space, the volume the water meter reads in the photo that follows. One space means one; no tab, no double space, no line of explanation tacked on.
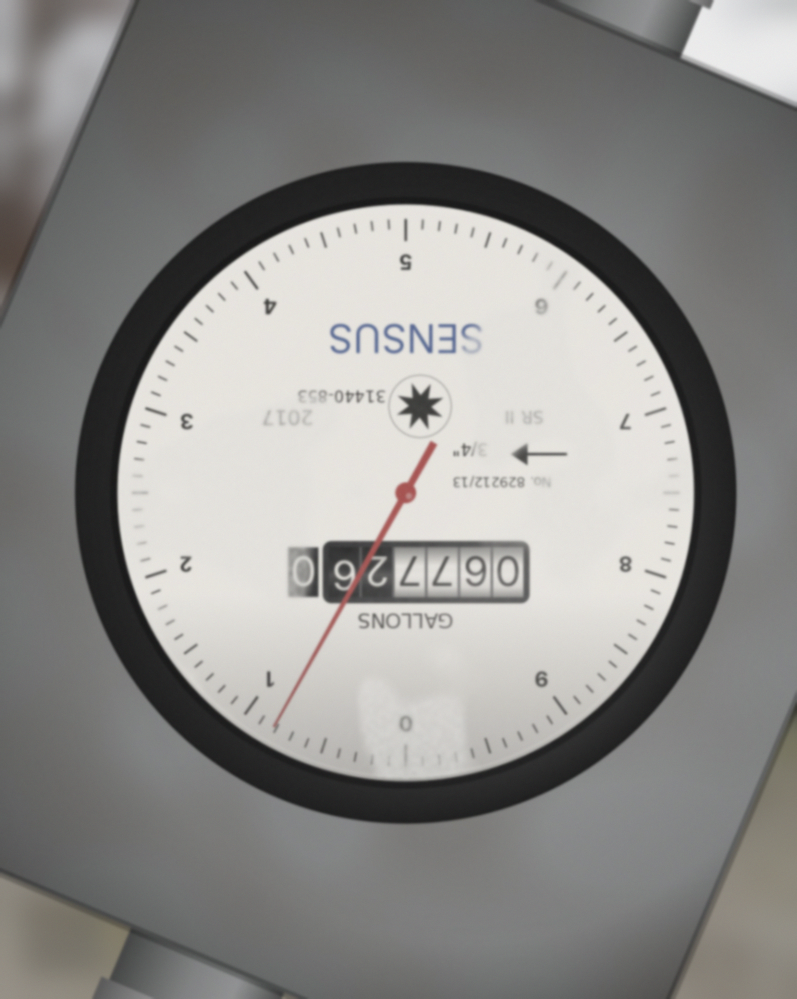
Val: 677260.8 gal
